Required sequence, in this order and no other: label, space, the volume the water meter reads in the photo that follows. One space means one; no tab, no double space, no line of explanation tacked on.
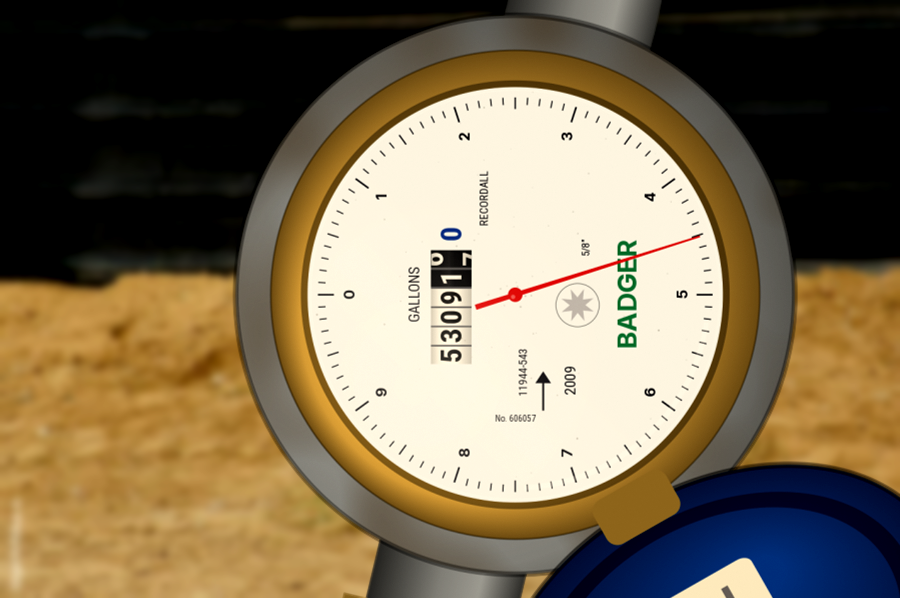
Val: 5309164.5 gal
